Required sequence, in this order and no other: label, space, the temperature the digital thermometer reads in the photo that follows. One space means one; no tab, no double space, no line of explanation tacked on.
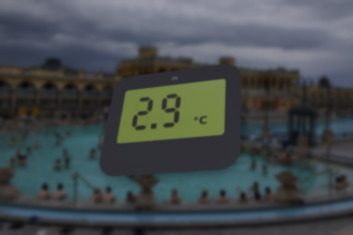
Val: 2.9 °C
